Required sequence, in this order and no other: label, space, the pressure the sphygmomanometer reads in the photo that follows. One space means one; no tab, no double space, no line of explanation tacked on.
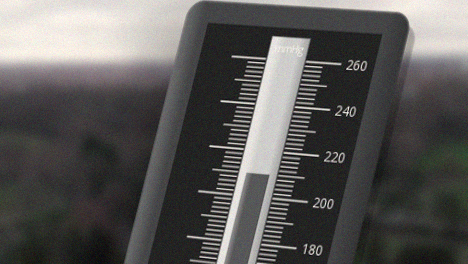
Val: 210 mmHg
